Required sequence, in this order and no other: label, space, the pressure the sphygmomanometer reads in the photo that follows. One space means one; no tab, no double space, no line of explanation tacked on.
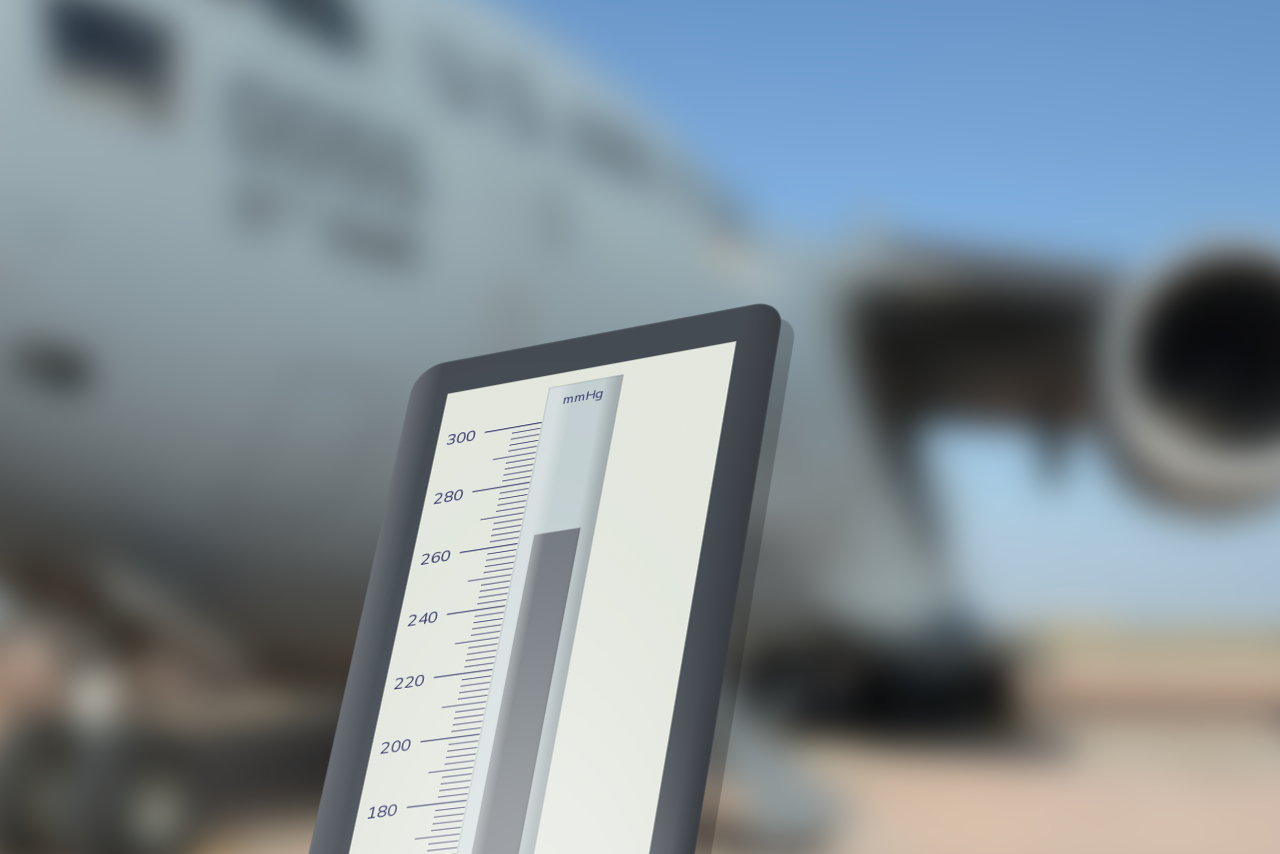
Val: 262 mmHg
